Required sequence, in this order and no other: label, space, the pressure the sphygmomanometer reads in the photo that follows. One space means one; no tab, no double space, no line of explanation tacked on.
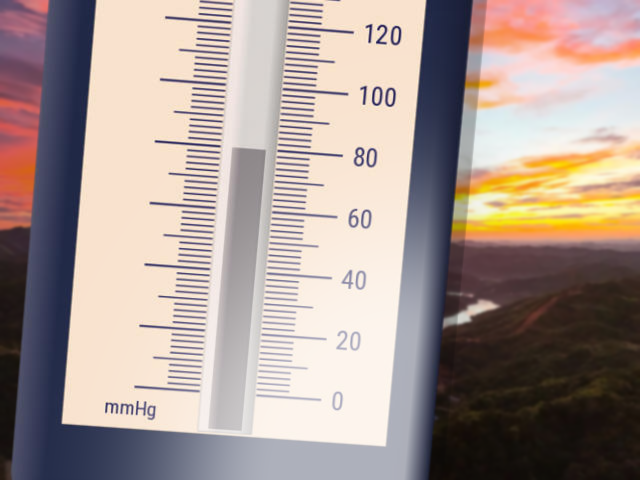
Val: 80 mmHg
